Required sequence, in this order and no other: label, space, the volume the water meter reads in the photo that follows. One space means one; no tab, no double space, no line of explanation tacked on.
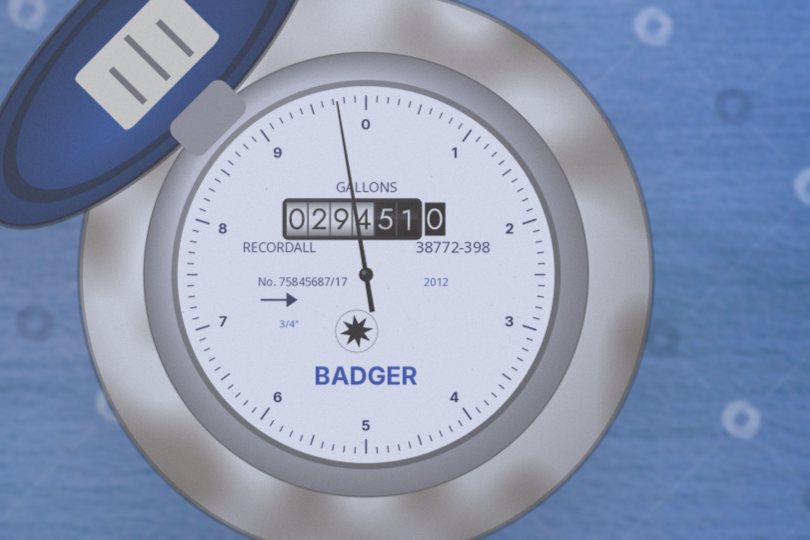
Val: 294509.7 gal
